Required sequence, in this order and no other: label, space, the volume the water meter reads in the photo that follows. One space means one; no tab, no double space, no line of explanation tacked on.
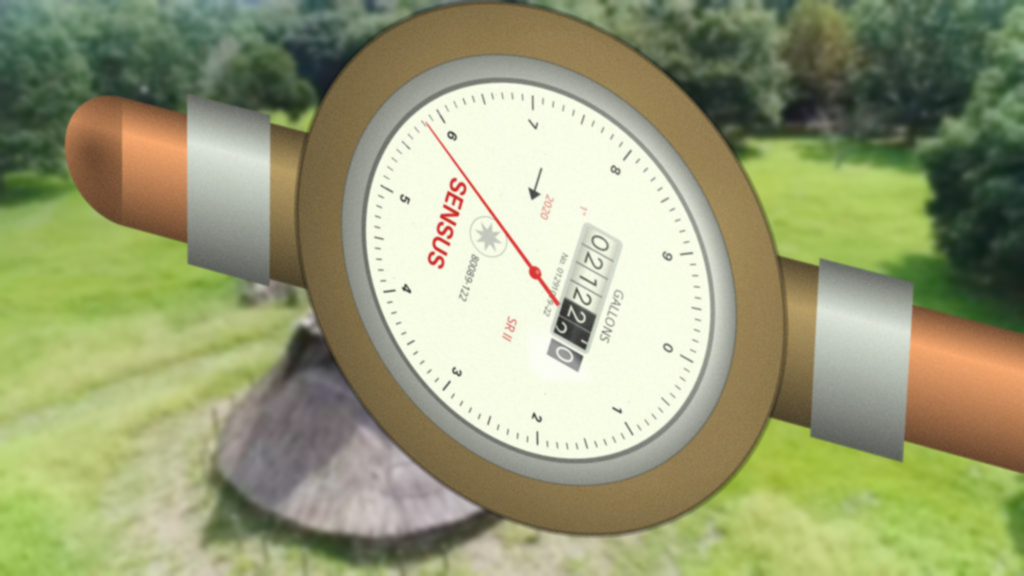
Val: 212215.8 gal
